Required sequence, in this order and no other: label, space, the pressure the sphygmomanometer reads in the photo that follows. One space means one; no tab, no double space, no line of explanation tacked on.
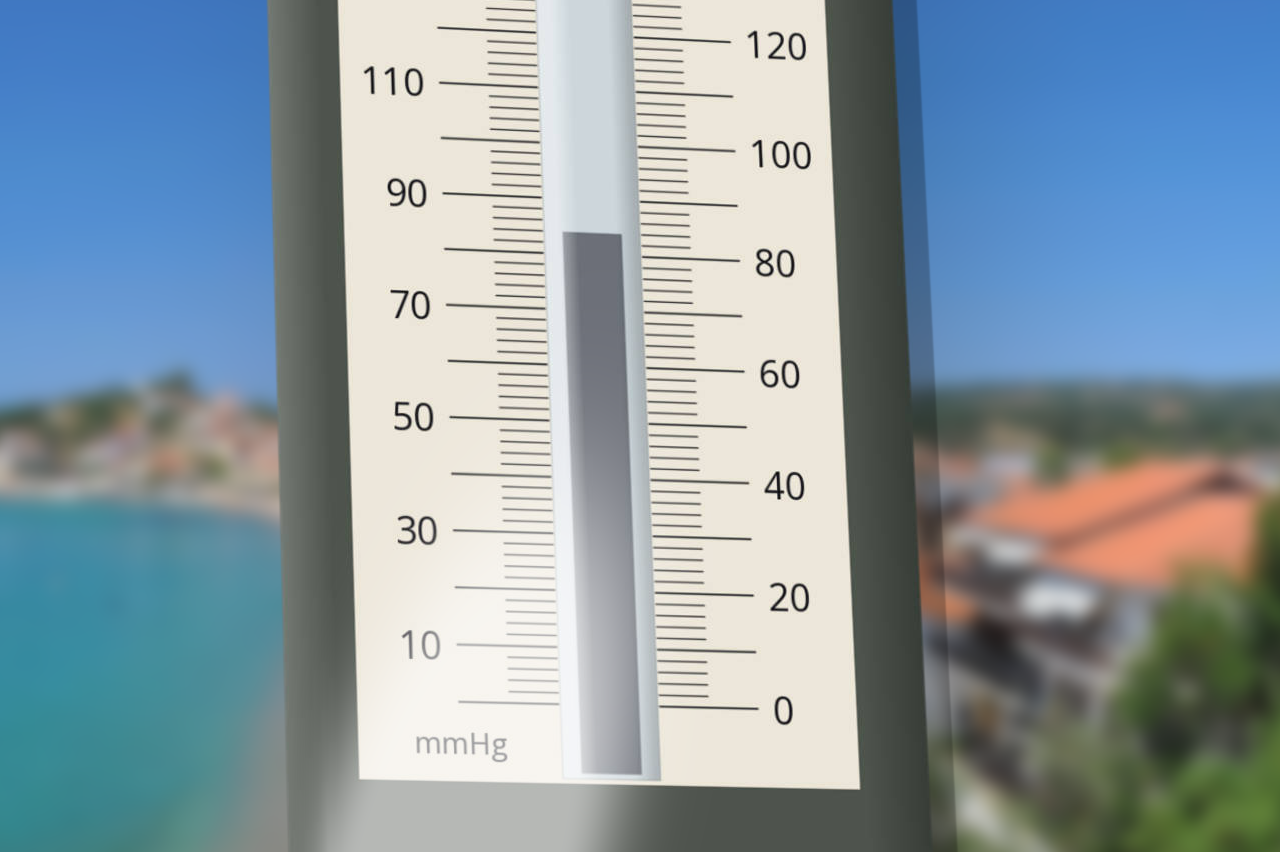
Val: 84 mmHg
